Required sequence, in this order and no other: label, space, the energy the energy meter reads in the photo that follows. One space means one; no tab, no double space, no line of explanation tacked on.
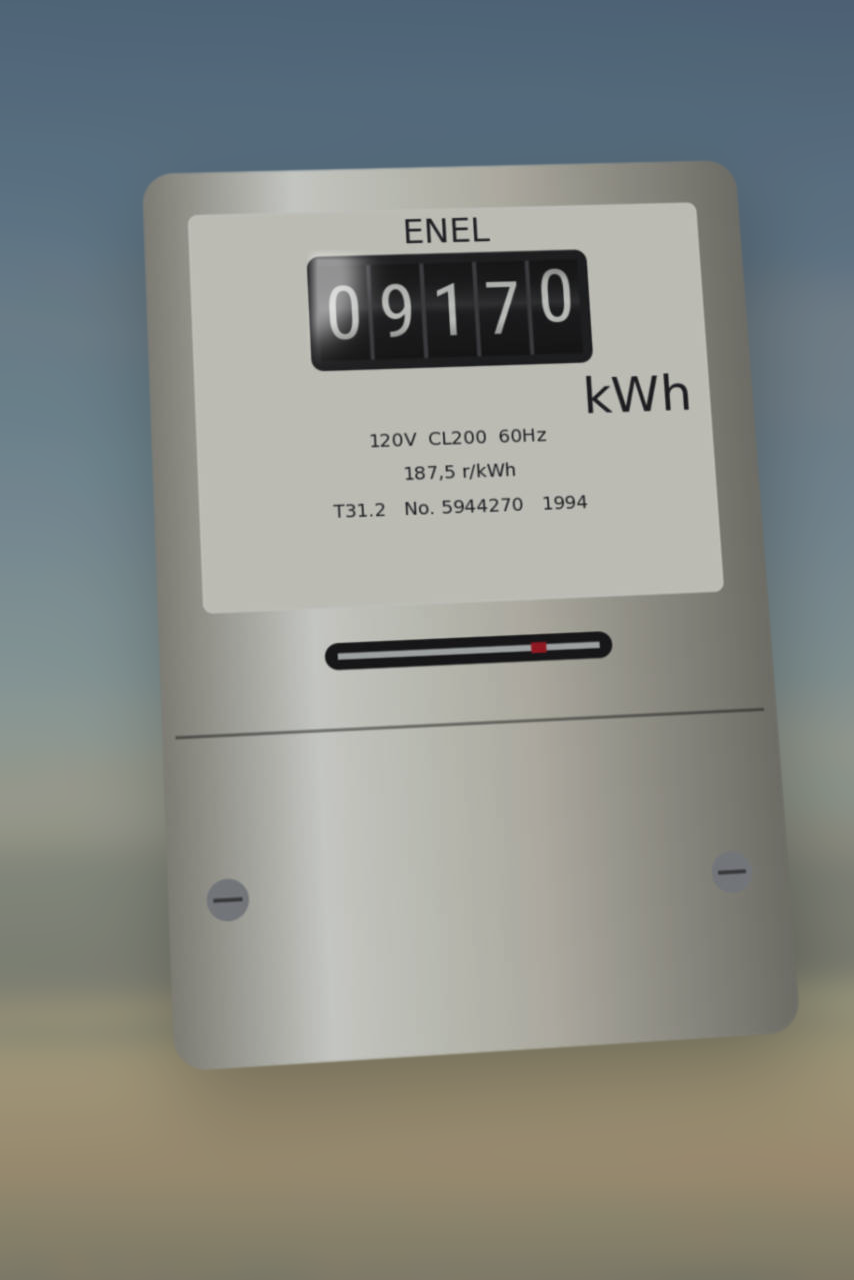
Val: 9170 kWh
